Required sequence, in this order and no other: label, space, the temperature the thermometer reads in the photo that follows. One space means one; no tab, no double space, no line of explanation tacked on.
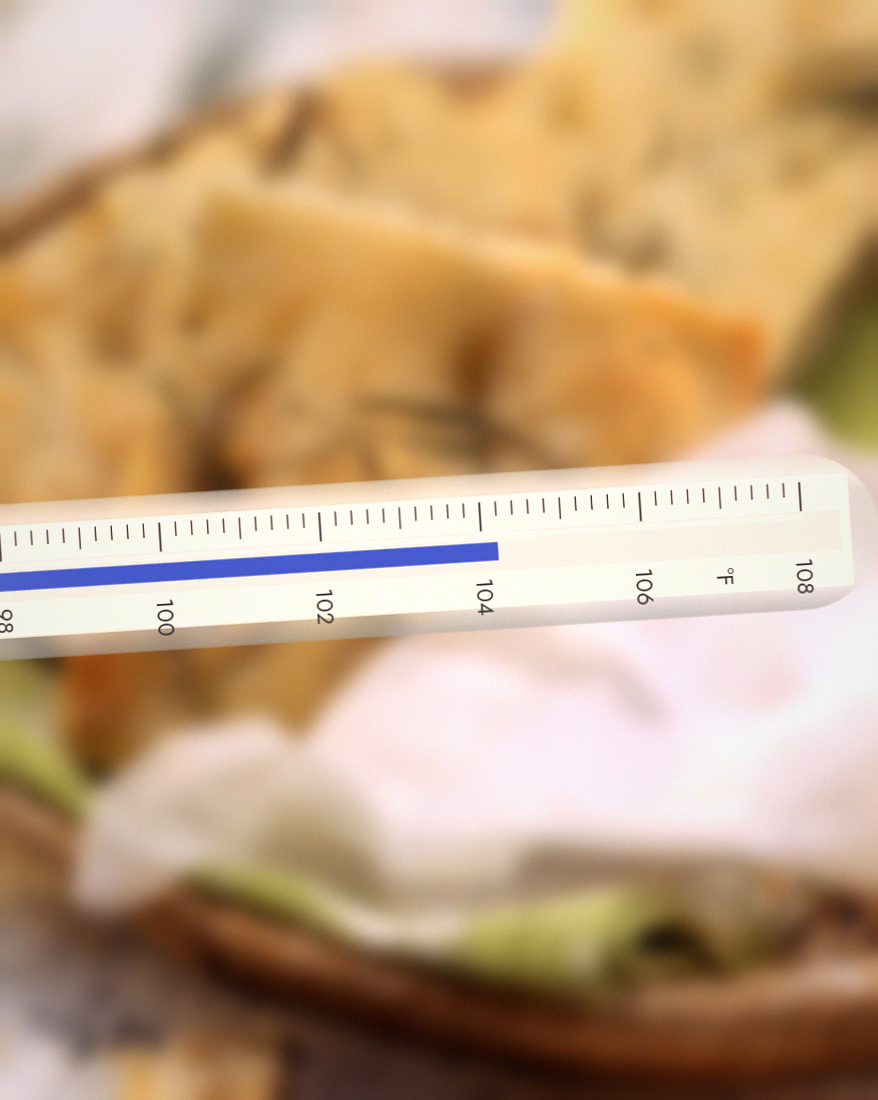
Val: 104.2 °F
